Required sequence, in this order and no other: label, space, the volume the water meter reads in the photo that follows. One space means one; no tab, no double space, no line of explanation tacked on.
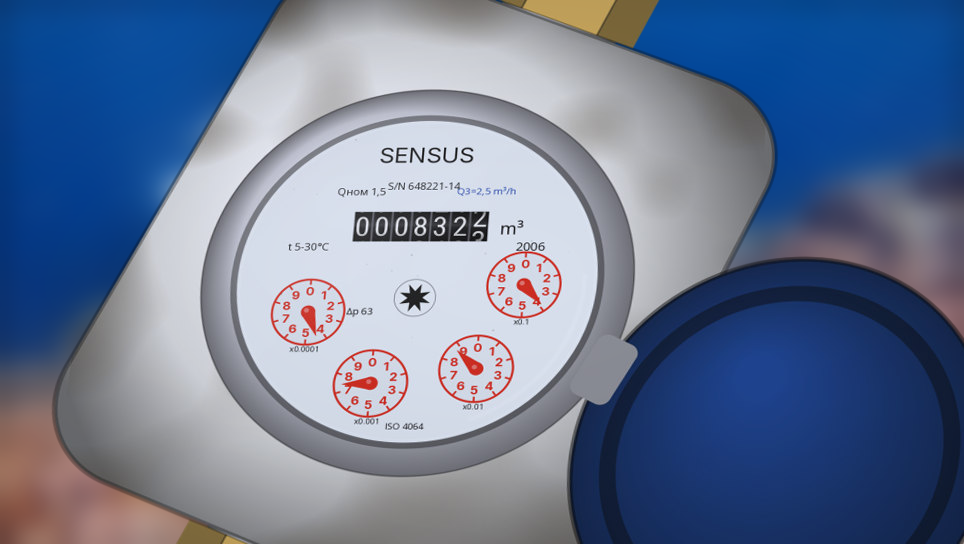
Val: 8322.3874 m³
